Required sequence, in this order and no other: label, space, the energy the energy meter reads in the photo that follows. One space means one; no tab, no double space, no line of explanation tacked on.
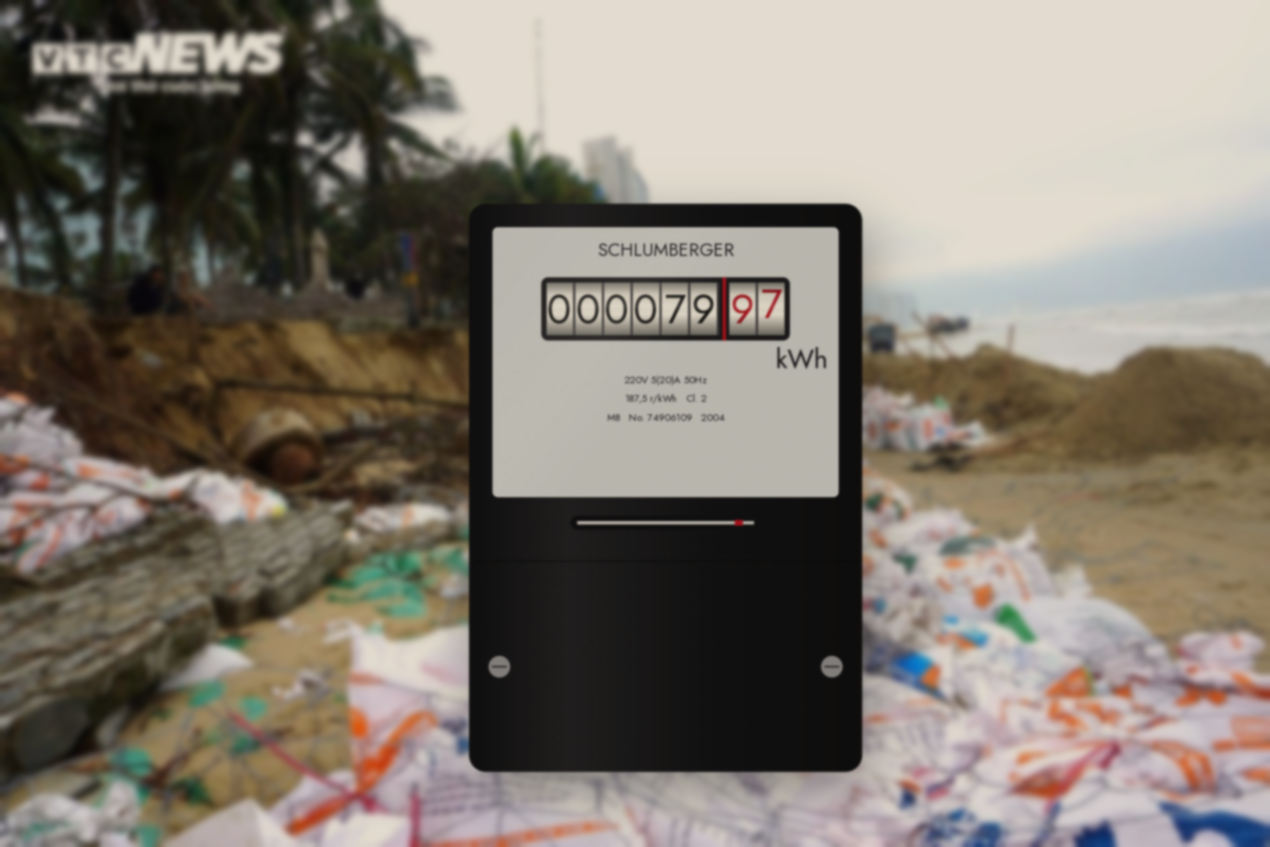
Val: 79.97 kWh
